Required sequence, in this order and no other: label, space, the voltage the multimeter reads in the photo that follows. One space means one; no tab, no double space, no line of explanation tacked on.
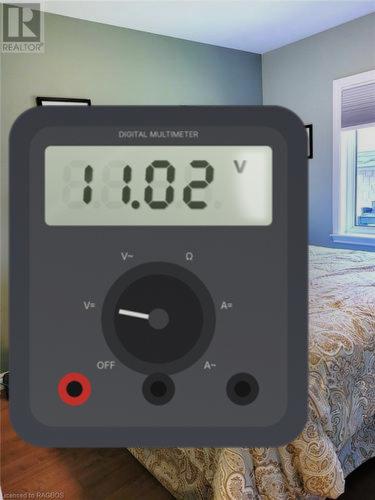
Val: 11.02 V
